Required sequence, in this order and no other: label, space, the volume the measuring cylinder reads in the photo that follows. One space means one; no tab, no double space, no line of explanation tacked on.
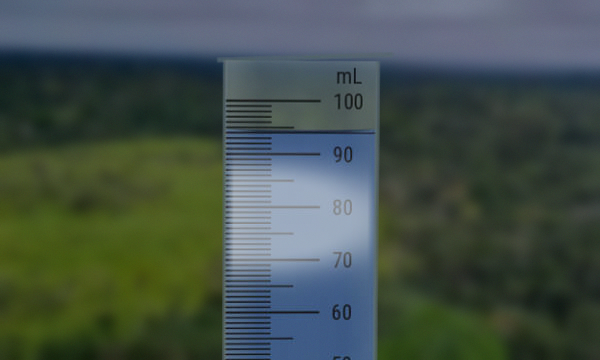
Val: 94 mL
